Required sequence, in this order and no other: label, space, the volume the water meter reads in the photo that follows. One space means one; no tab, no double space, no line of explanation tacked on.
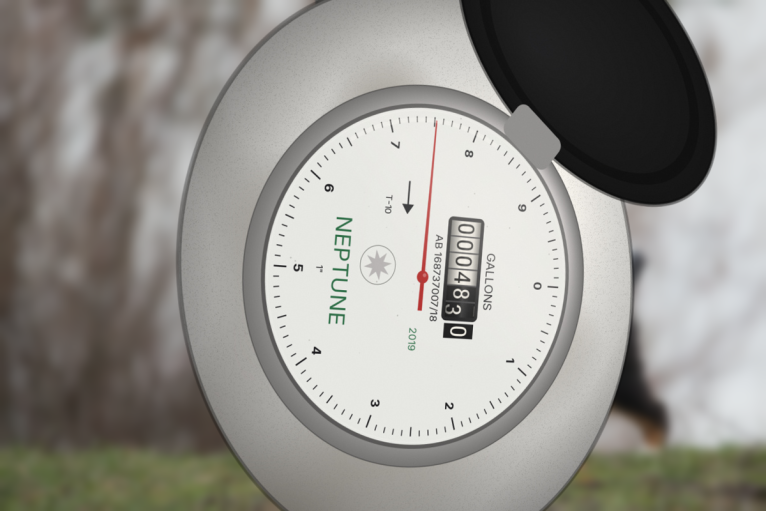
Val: 4827.5 gal
